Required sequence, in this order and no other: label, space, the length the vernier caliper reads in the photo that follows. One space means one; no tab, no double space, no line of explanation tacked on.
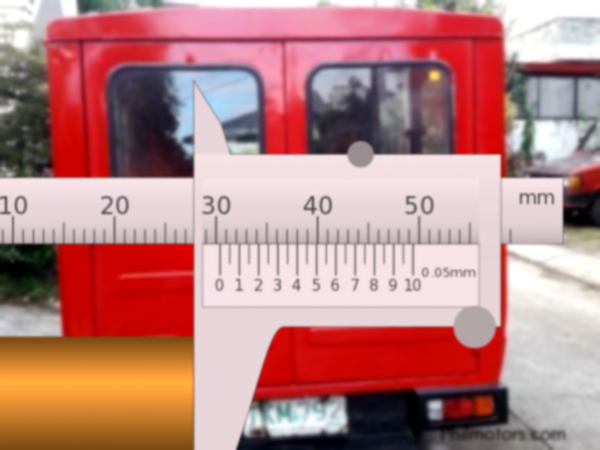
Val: 30.4 mm
